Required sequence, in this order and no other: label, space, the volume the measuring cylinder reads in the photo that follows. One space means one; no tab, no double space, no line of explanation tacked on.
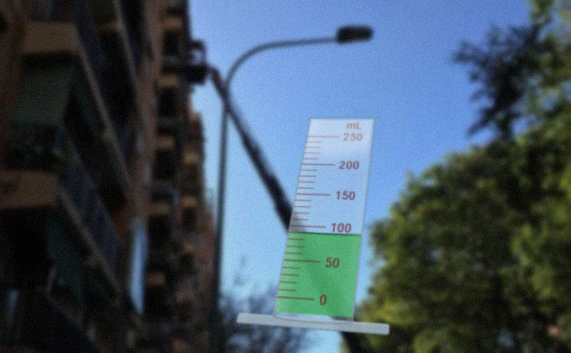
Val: 90 mL
